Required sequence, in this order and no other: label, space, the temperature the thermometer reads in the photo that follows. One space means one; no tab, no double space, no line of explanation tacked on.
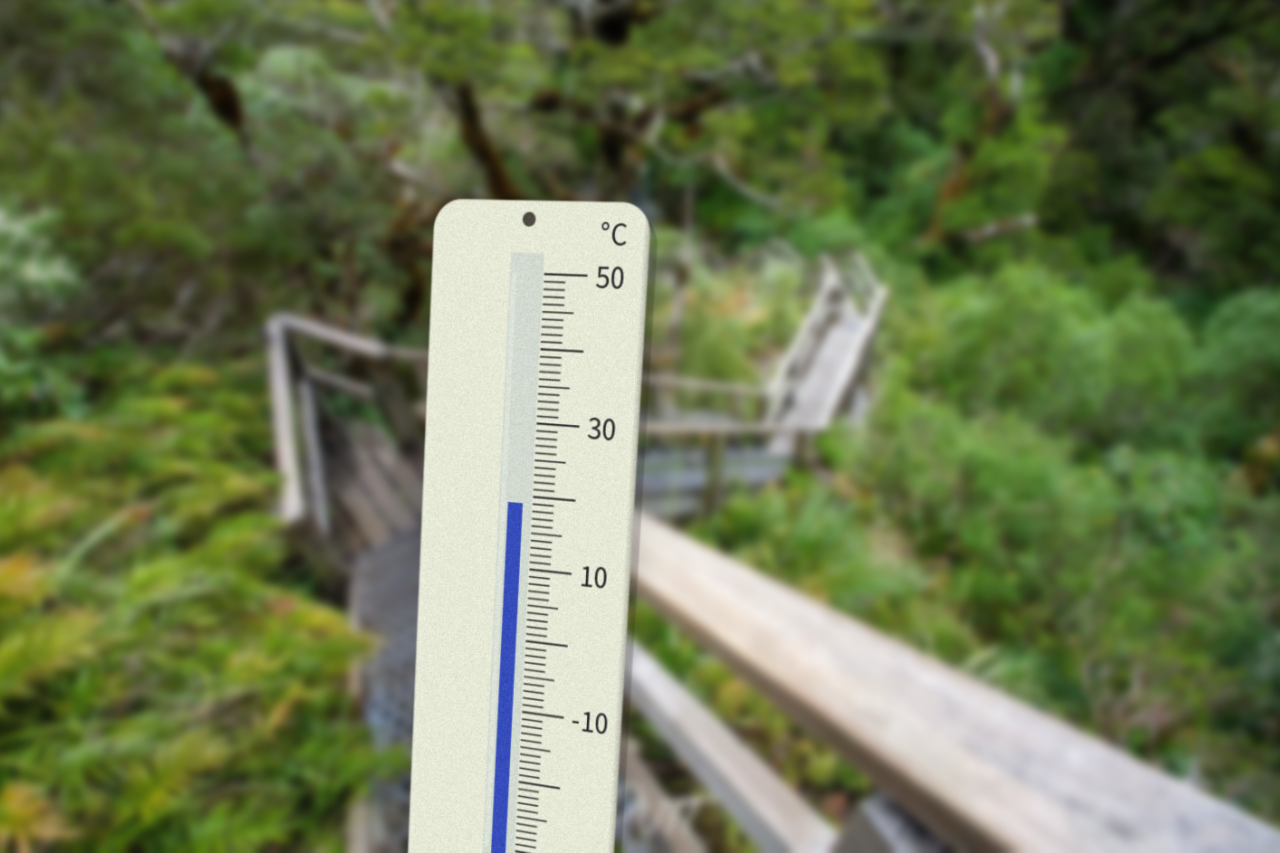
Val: 19 °C
